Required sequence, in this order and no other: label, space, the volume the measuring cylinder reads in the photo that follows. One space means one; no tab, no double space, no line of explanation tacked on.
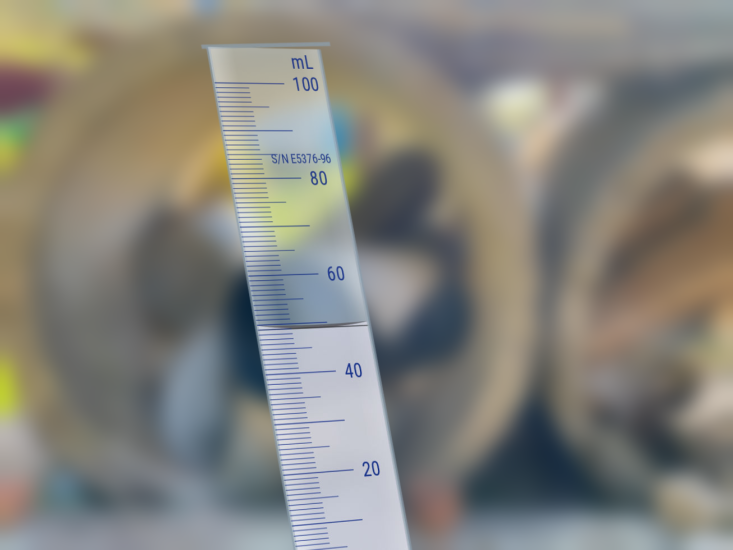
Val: 49 mL
